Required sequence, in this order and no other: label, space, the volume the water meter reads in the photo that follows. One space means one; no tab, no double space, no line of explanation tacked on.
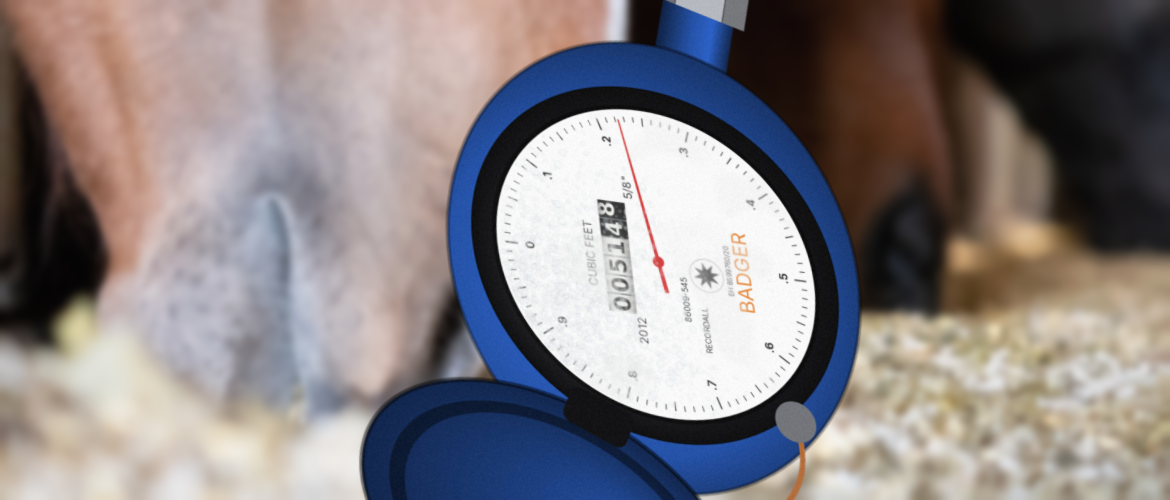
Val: 5148.22 ft³
